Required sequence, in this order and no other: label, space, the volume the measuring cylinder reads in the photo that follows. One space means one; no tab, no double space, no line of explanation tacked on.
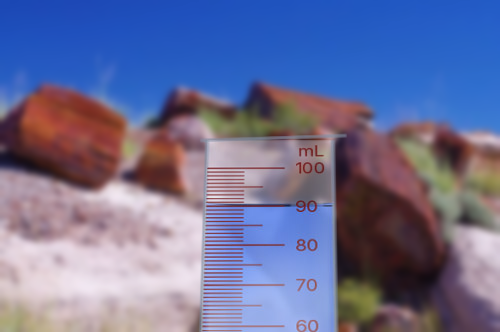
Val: 90 mL
